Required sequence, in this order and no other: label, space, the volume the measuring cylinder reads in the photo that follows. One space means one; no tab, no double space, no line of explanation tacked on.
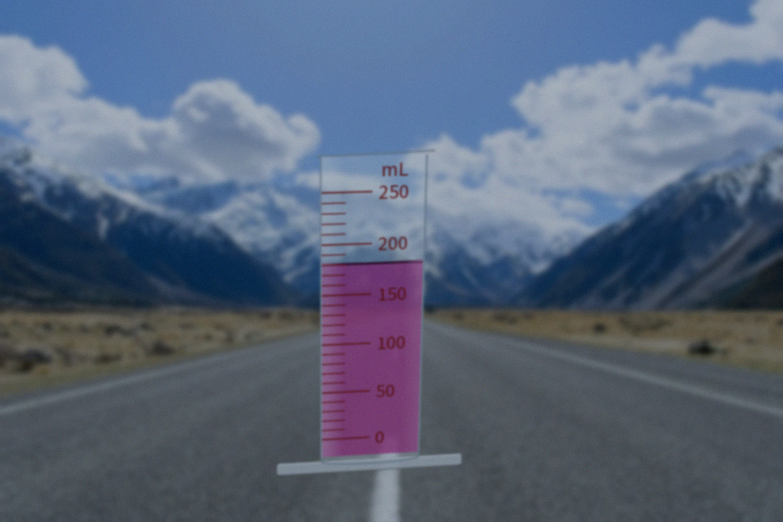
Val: 180 mL
